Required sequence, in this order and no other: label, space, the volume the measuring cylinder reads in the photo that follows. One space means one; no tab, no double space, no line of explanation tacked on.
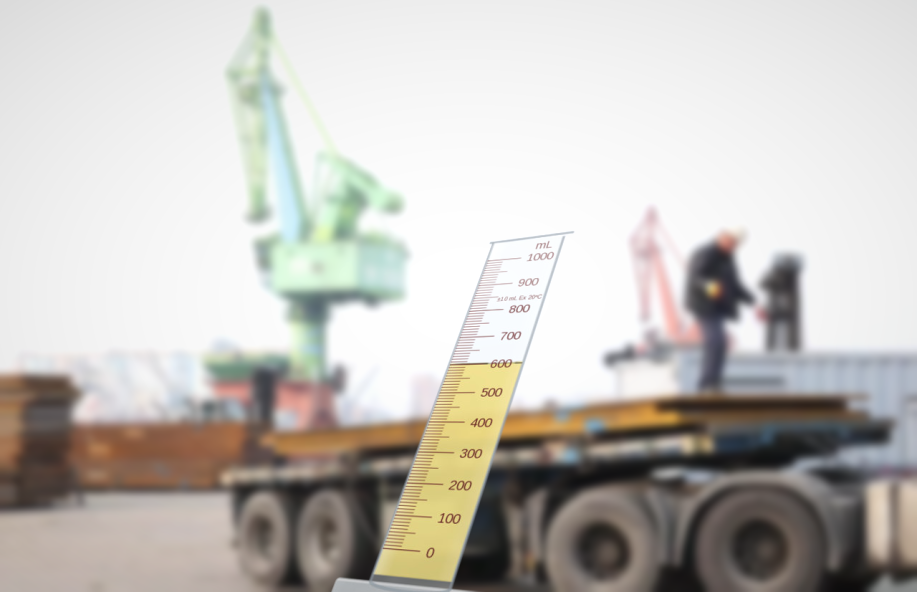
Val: 600 mL
